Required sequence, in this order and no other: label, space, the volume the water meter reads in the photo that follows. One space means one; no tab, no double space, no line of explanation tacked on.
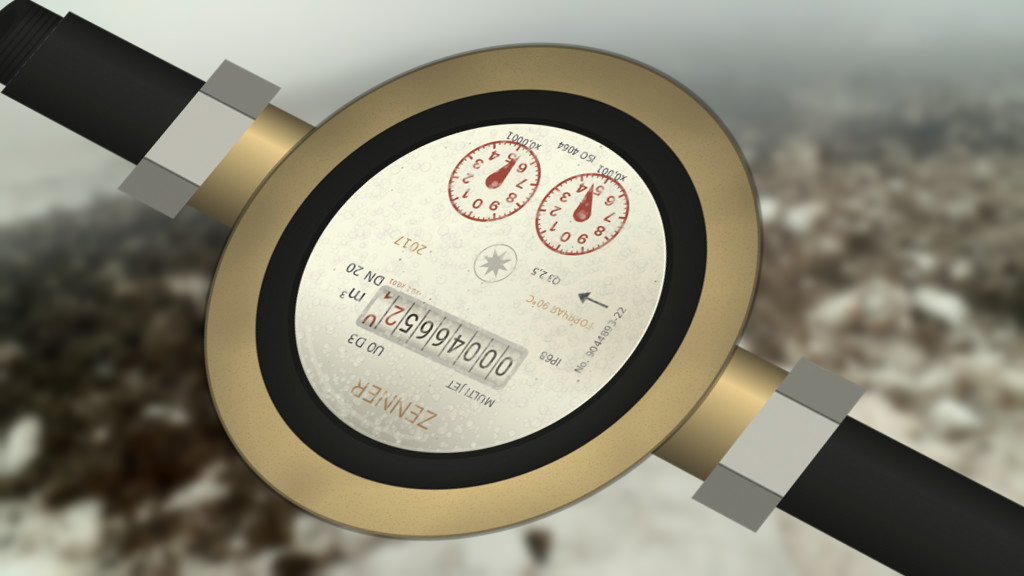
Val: 4665.2045 m³
